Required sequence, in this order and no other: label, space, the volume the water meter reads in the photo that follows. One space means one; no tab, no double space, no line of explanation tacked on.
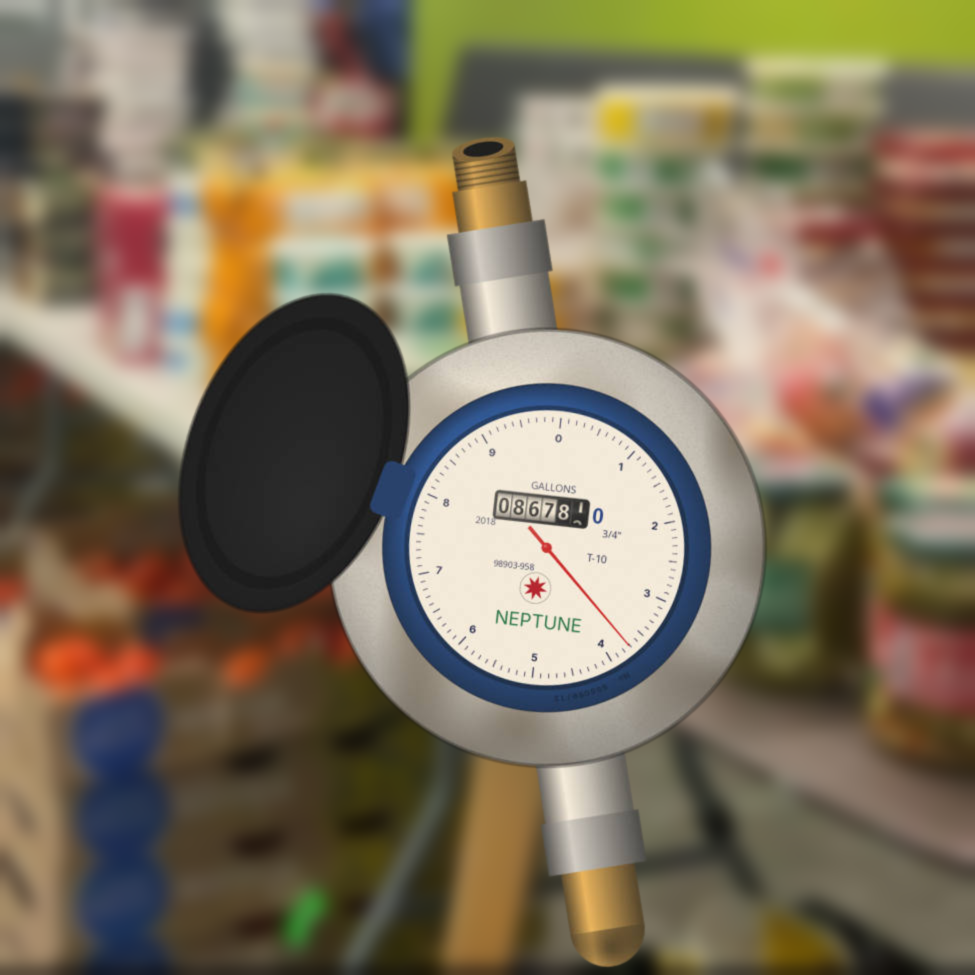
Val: 867813.7 gal
